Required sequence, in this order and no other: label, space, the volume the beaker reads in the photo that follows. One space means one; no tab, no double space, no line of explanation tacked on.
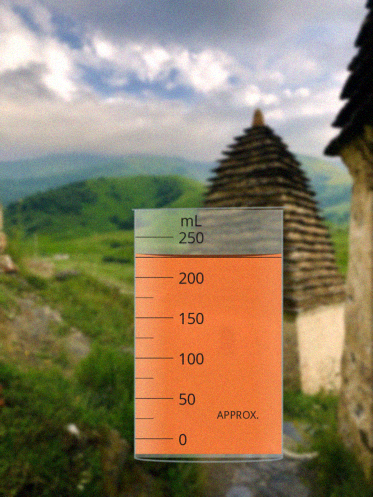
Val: 225 mL
